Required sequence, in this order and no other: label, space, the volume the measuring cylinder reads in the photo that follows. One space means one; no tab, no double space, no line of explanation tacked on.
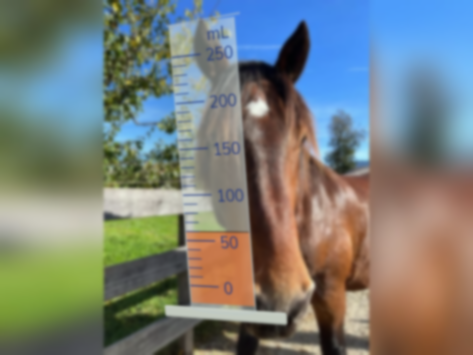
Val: 60 mL
